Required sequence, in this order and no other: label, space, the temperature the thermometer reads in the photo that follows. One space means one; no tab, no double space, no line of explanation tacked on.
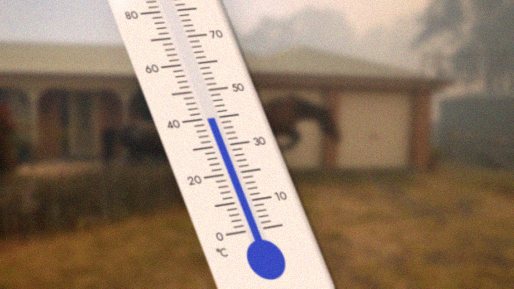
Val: 40 °C
